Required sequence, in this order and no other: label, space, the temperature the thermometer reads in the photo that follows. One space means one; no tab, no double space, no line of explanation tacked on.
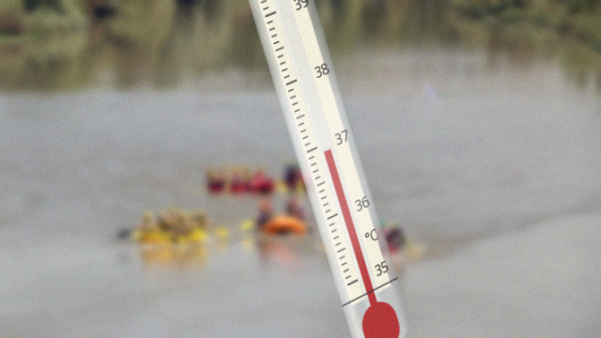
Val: 36.9 °C
